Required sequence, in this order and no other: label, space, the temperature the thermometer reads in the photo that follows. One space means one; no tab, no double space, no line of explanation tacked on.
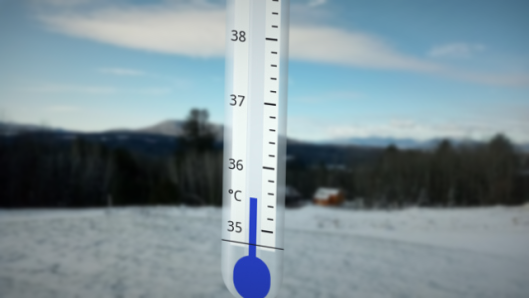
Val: 35.5 °C
